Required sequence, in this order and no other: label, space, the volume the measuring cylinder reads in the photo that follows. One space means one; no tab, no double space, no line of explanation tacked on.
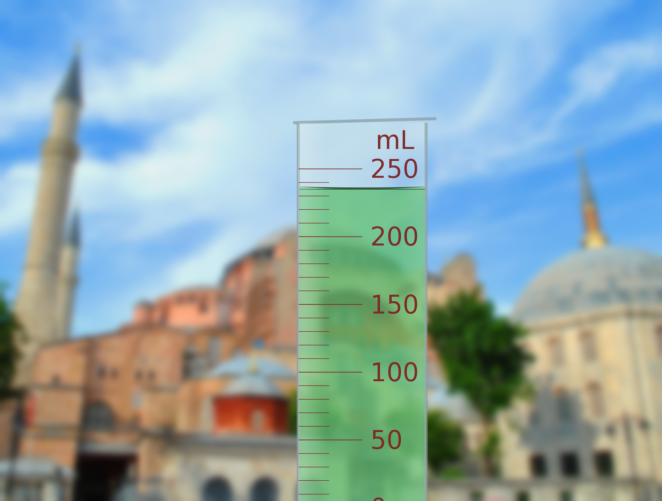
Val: 235 mL
